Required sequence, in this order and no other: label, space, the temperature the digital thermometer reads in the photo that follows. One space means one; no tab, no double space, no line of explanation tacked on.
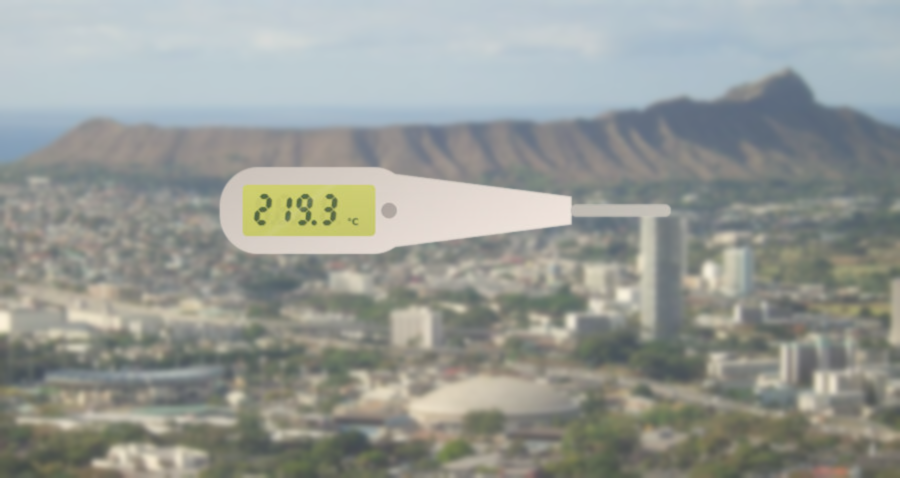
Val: 219.3 °C
